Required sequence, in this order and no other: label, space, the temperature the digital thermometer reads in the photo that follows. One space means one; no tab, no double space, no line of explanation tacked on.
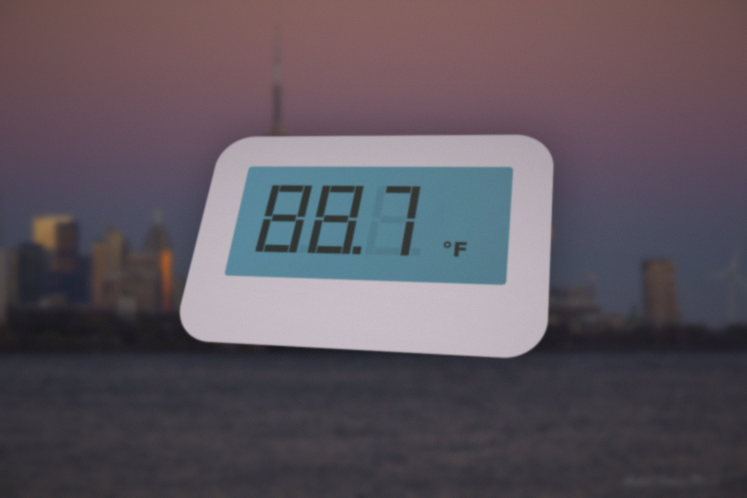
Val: 88.7 °F
